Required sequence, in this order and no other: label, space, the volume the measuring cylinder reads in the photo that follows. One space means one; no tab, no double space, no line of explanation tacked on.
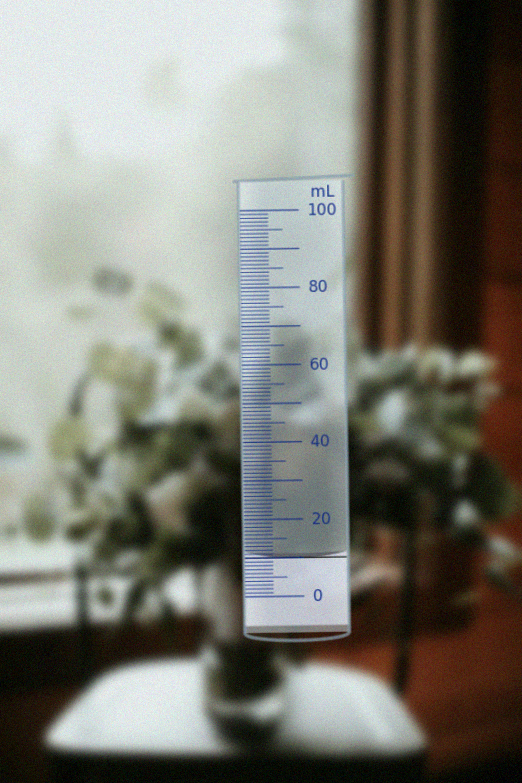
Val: 10 mL
